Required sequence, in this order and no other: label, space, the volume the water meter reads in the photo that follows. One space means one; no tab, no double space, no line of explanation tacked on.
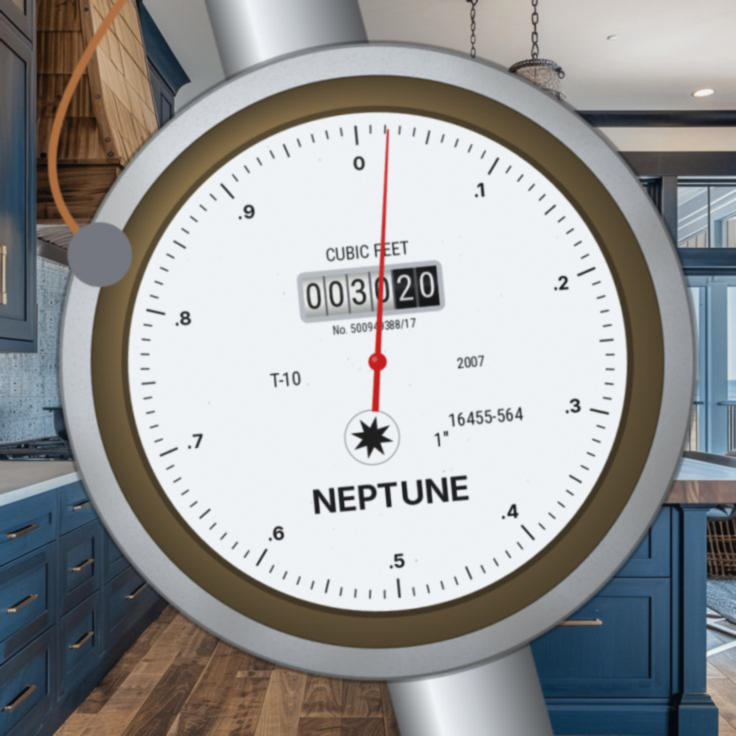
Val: 3020.02 ft³
